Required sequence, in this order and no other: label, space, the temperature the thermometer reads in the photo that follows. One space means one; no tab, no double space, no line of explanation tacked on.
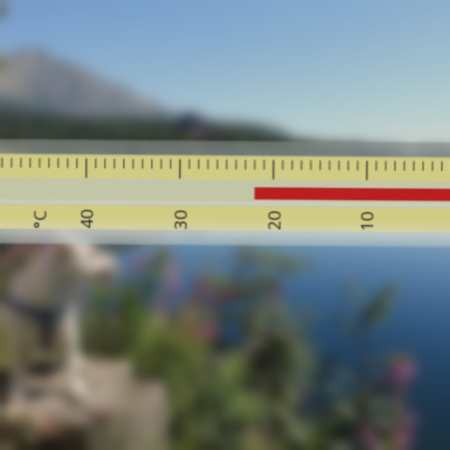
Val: 22 °C
